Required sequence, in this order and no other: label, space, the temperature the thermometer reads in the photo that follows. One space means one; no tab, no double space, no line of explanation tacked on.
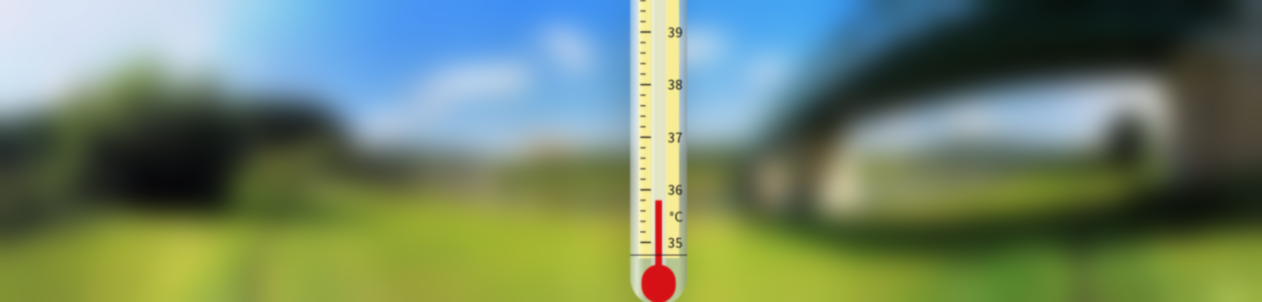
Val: 35.8 °C
